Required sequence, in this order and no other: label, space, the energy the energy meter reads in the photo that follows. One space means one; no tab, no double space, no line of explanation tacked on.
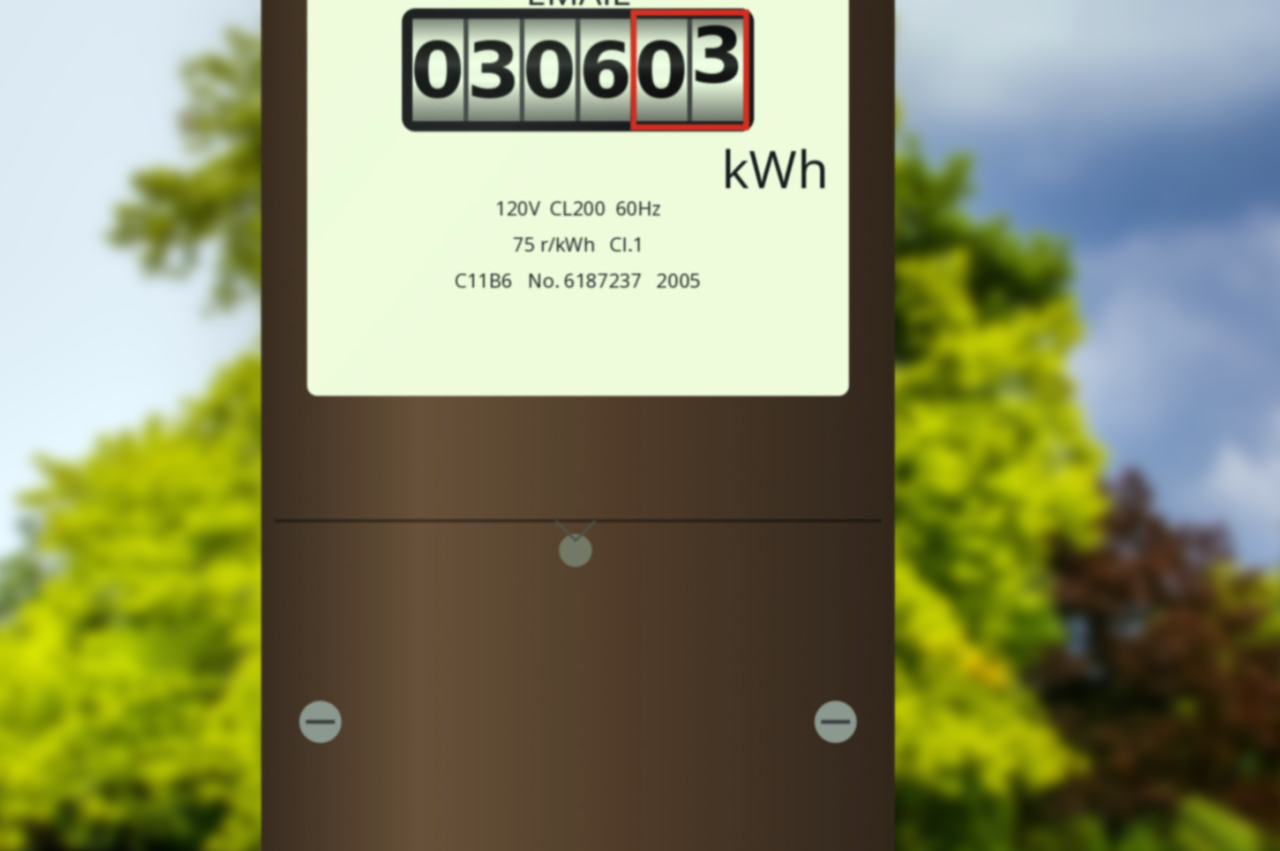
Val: 306.03 kWh
